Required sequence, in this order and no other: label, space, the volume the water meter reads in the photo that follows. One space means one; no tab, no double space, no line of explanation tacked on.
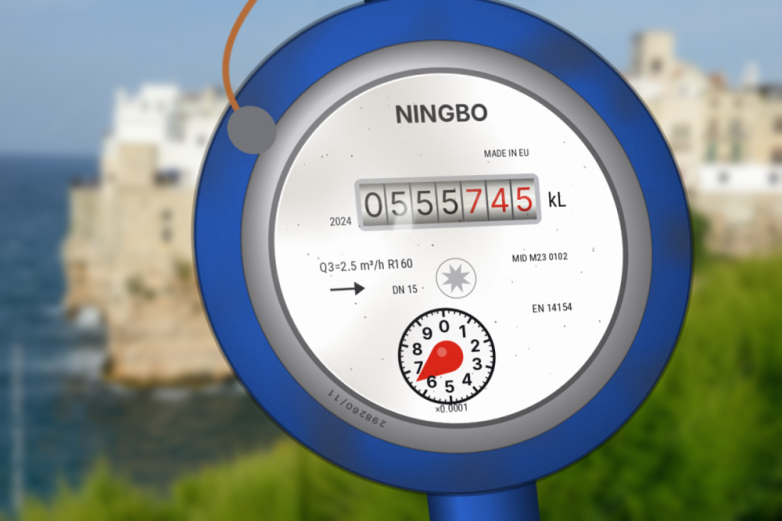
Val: 555.7456 kL
